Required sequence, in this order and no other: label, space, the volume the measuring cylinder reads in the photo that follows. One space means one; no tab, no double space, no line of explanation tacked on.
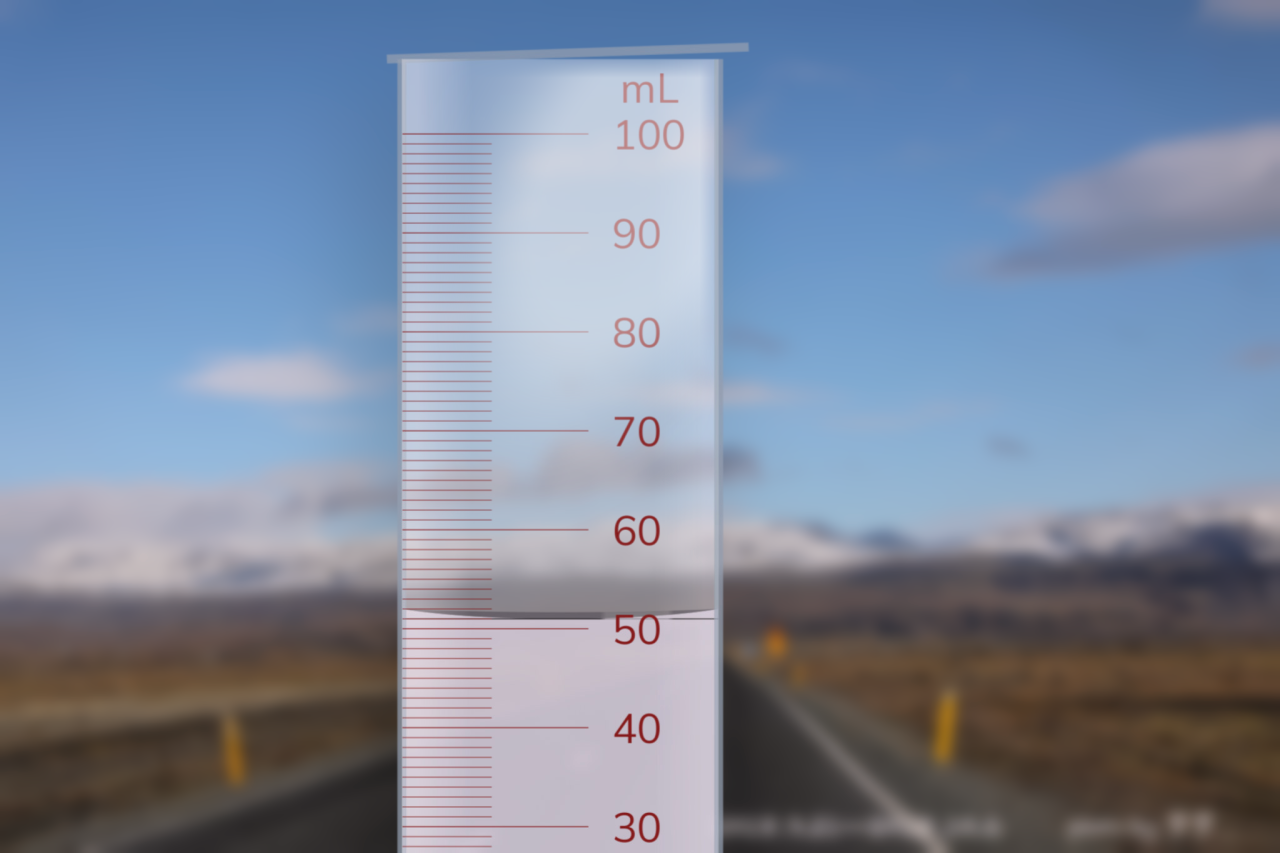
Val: 51 mL
